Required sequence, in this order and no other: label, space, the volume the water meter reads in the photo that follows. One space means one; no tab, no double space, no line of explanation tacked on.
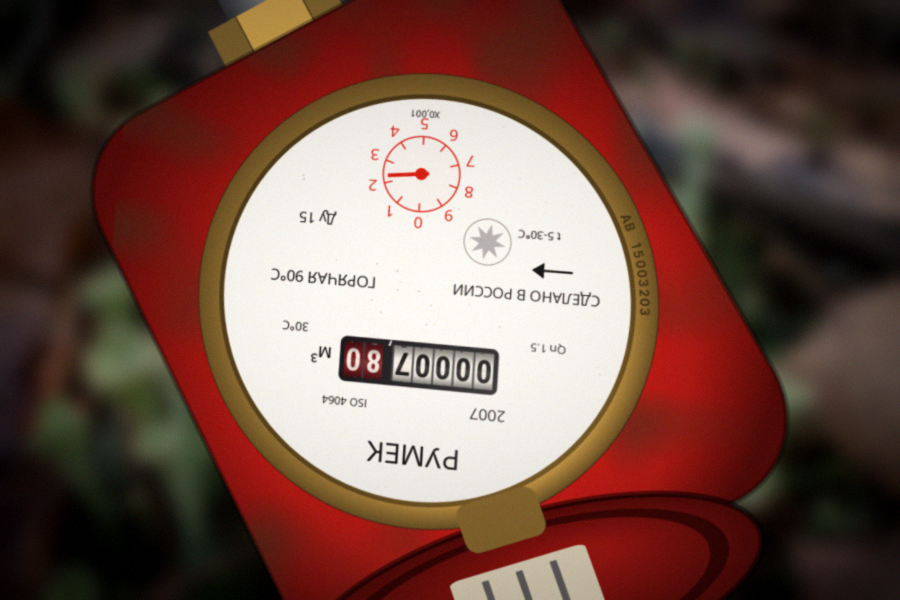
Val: 7.802 m³
